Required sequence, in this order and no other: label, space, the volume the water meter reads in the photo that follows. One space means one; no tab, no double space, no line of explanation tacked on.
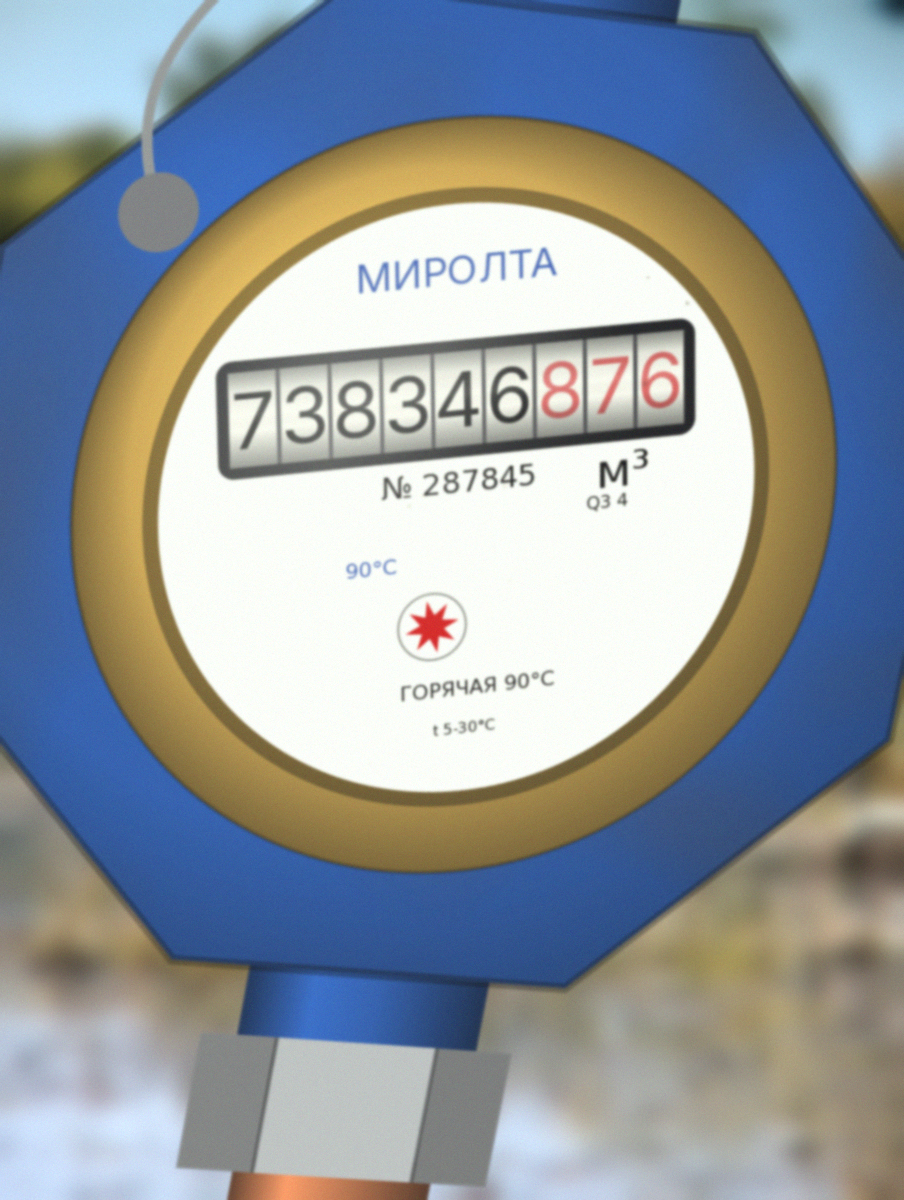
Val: 738346.876 m³
